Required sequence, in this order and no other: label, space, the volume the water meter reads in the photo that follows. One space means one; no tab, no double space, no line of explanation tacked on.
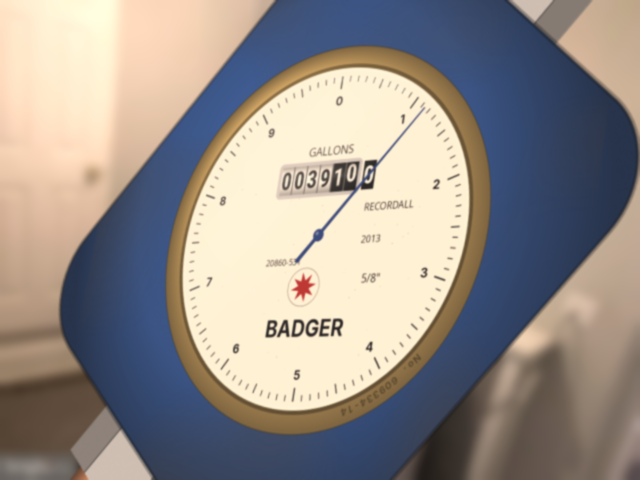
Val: 39101.1 gal
